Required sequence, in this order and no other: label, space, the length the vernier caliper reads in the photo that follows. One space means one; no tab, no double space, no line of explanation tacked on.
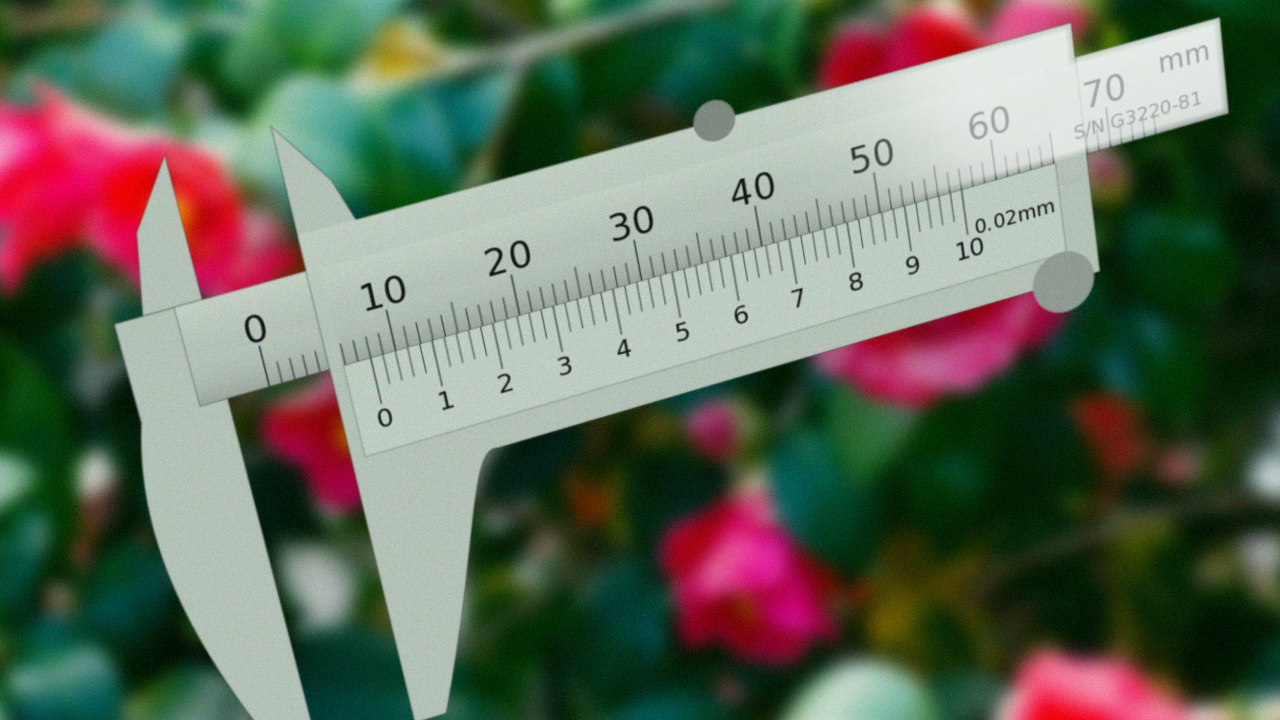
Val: 8.0 mm
